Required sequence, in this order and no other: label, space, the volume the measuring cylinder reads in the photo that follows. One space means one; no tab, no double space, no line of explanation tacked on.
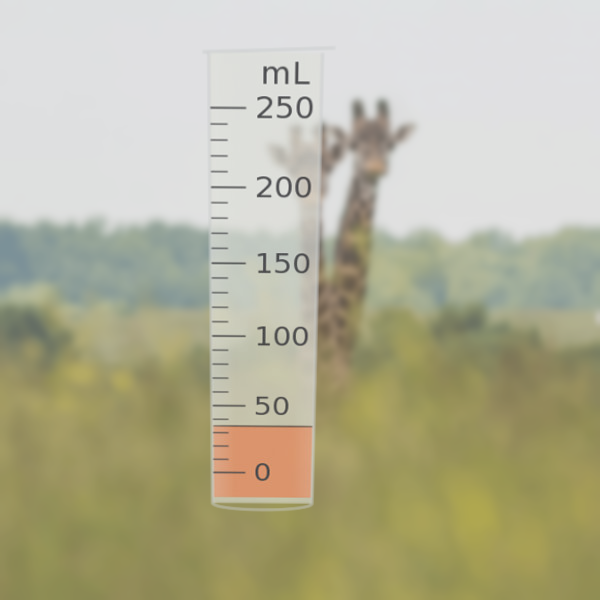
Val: 35 mL
